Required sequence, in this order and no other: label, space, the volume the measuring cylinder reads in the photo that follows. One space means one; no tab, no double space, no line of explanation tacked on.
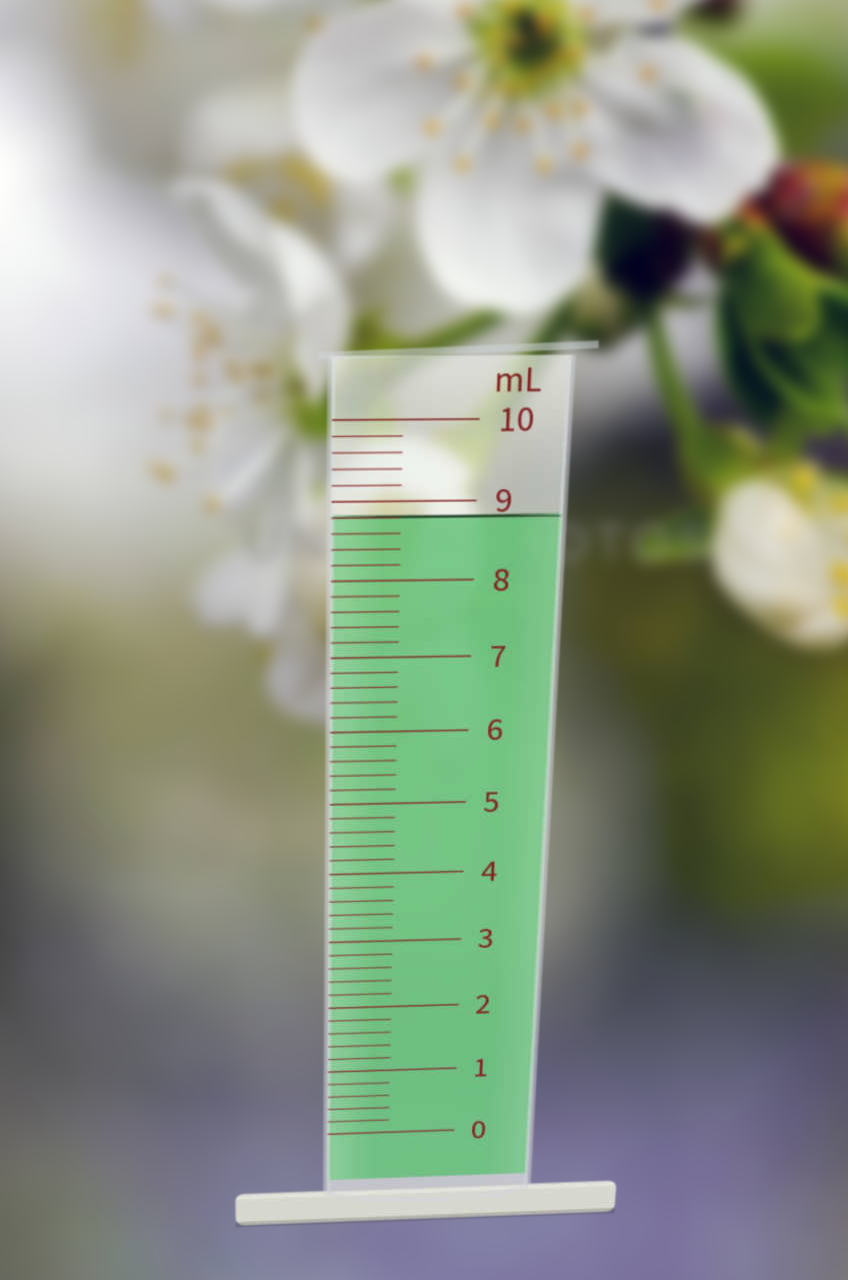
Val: 8.8 mL
